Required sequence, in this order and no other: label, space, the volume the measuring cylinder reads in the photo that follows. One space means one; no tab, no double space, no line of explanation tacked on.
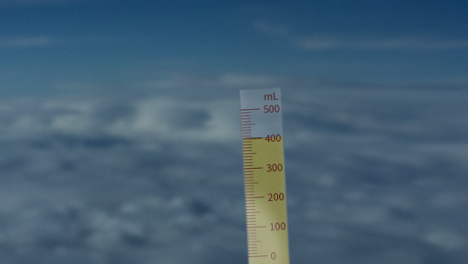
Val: 400 mL
